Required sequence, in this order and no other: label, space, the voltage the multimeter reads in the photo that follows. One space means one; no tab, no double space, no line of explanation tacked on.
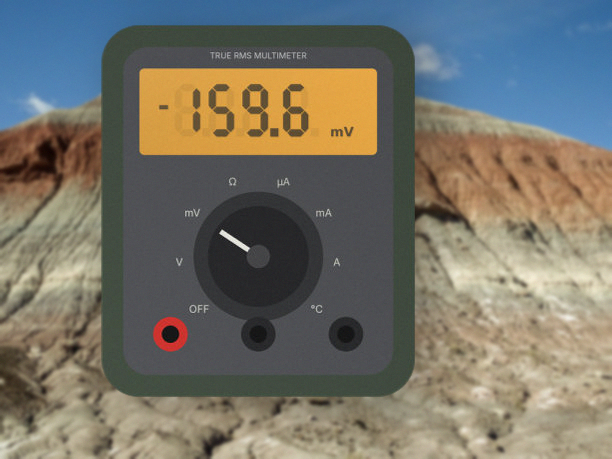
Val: -159.6 mV
